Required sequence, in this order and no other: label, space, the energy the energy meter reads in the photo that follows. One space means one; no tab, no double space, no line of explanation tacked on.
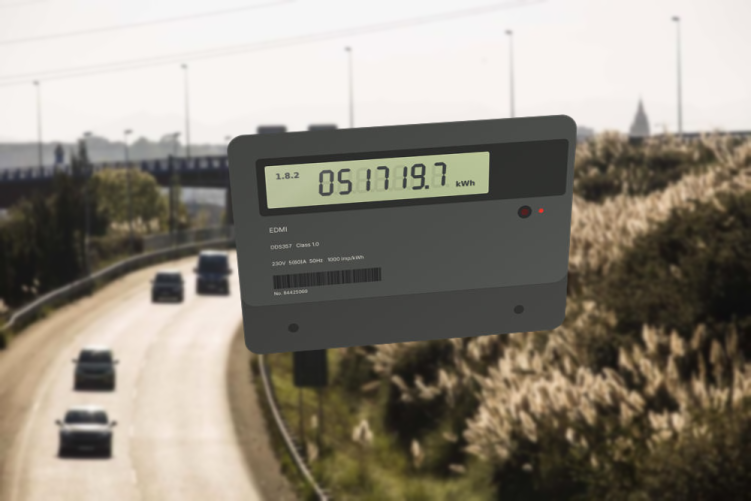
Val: 51719.7 kWh
